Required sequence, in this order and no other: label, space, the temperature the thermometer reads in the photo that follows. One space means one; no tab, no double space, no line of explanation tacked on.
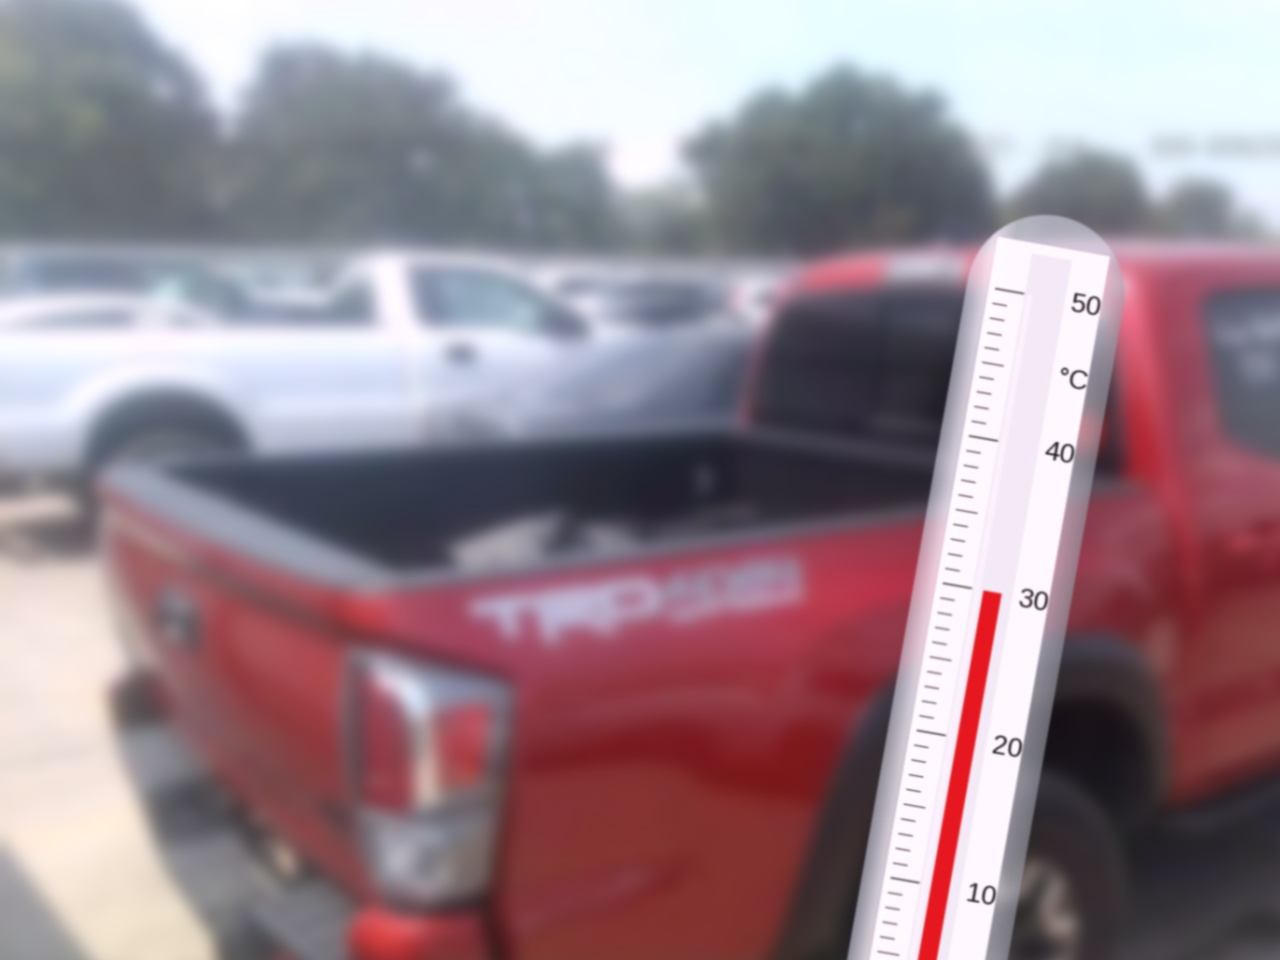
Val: 30 °C
